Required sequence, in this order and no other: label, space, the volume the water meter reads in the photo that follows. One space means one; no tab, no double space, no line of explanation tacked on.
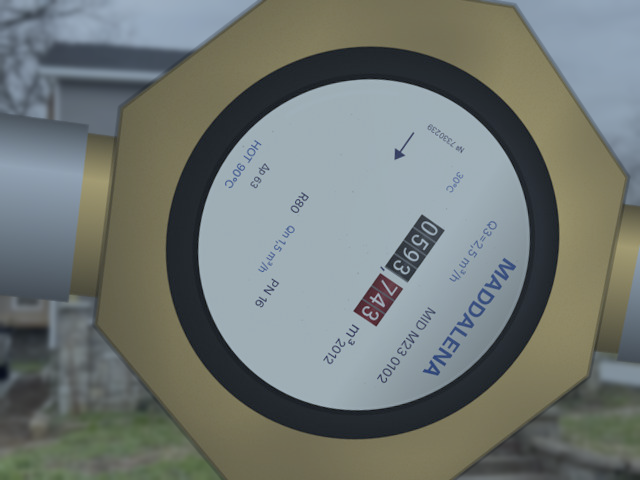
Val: 593.743 m³
